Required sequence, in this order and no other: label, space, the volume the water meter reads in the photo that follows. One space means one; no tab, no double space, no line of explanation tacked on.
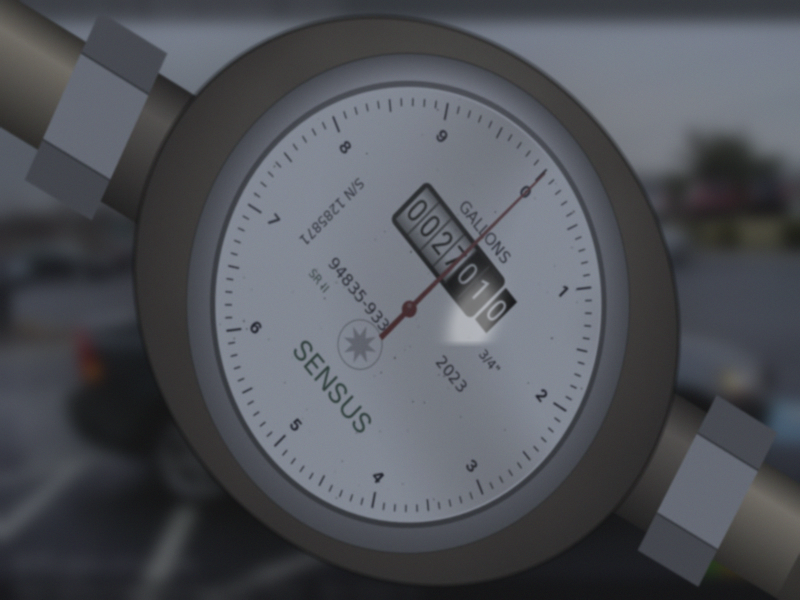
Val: 27010.0 gal
